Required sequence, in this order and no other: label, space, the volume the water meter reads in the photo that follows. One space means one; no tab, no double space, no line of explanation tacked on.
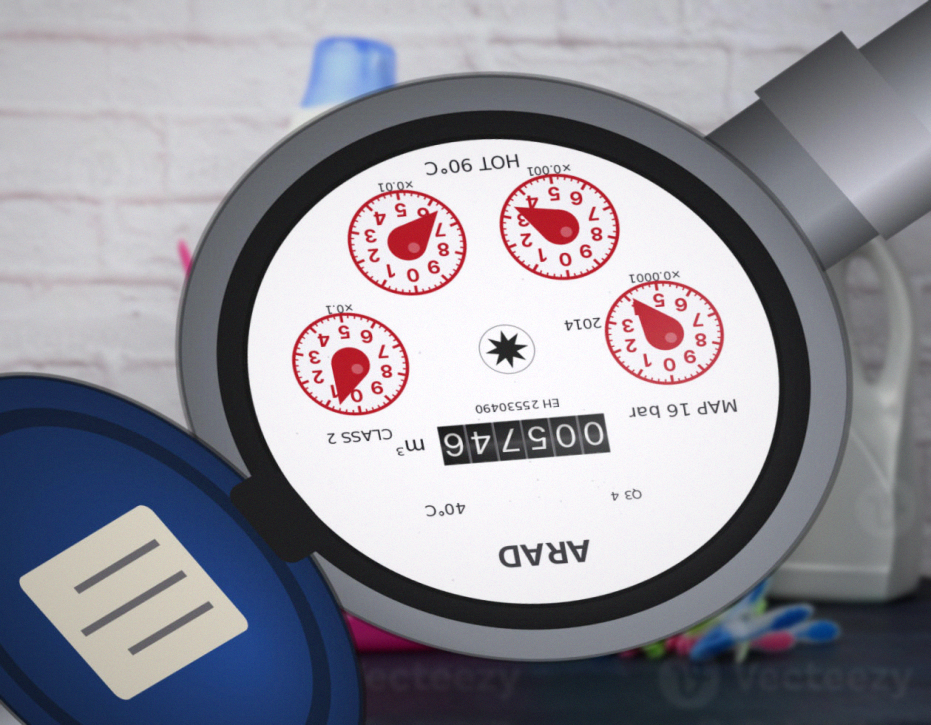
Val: 5746.0634 m³
